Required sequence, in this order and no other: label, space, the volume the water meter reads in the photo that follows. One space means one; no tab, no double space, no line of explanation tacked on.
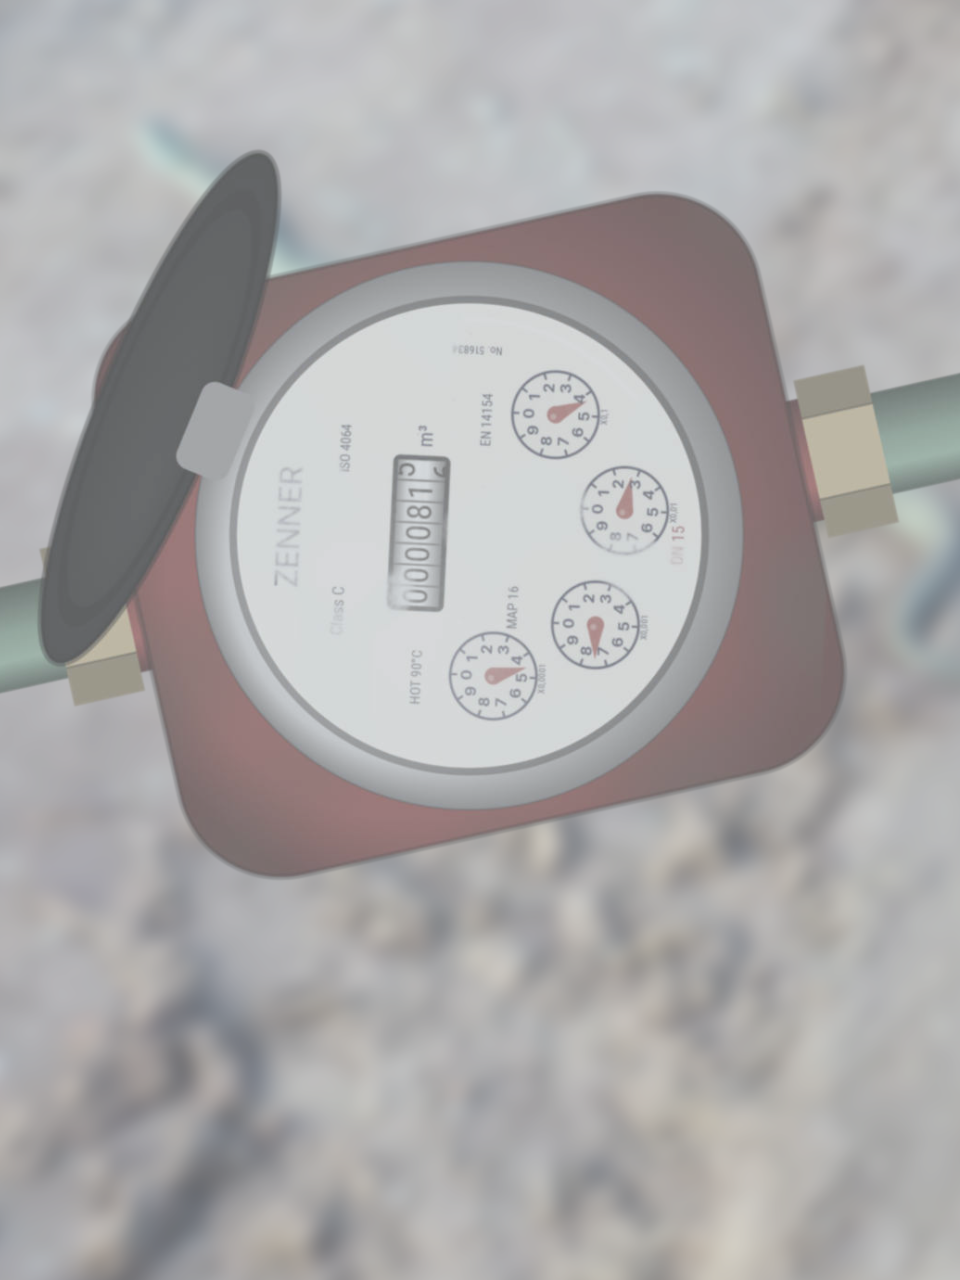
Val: 815.4274 m³
